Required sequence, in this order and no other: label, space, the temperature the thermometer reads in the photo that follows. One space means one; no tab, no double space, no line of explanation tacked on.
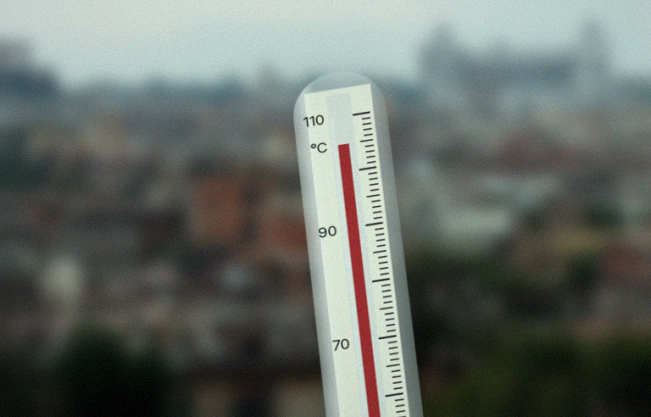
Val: 105 °C
